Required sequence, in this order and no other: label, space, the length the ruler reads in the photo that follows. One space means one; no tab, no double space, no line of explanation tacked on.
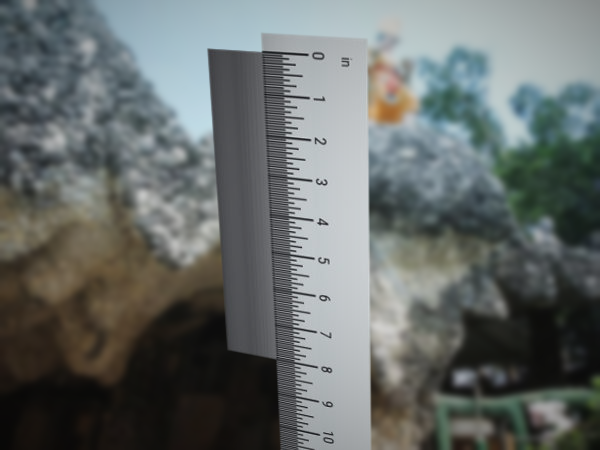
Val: 8 in
